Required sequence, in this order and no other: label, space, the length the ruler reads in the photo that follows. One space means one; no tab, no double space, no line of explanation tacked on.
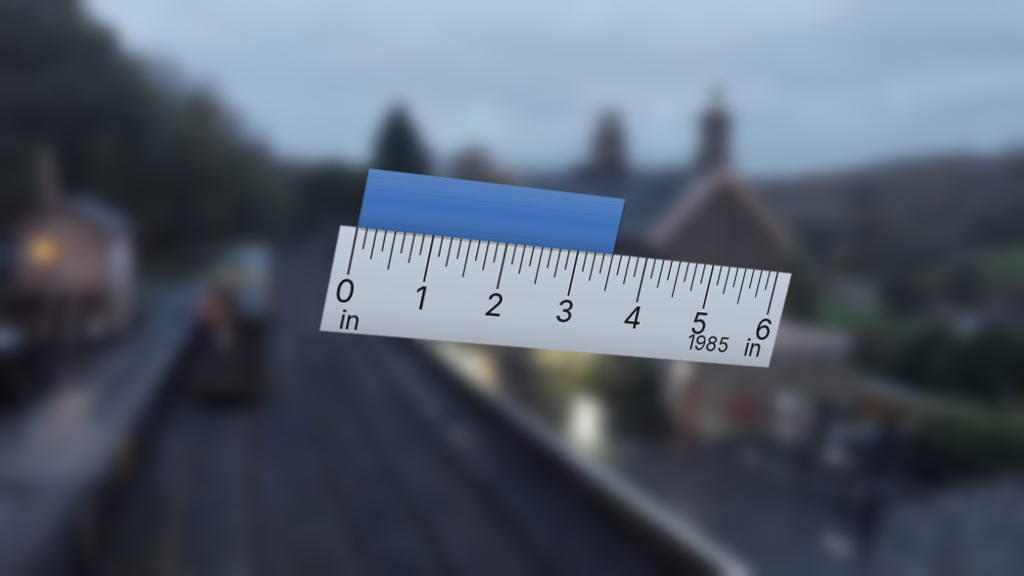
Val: 3.5 in
